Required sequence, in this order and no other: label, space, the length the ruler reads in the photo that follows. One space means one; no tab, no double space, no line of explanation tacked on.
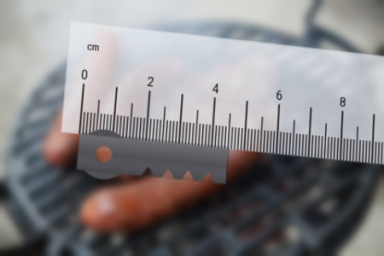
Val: 4.5 cm
